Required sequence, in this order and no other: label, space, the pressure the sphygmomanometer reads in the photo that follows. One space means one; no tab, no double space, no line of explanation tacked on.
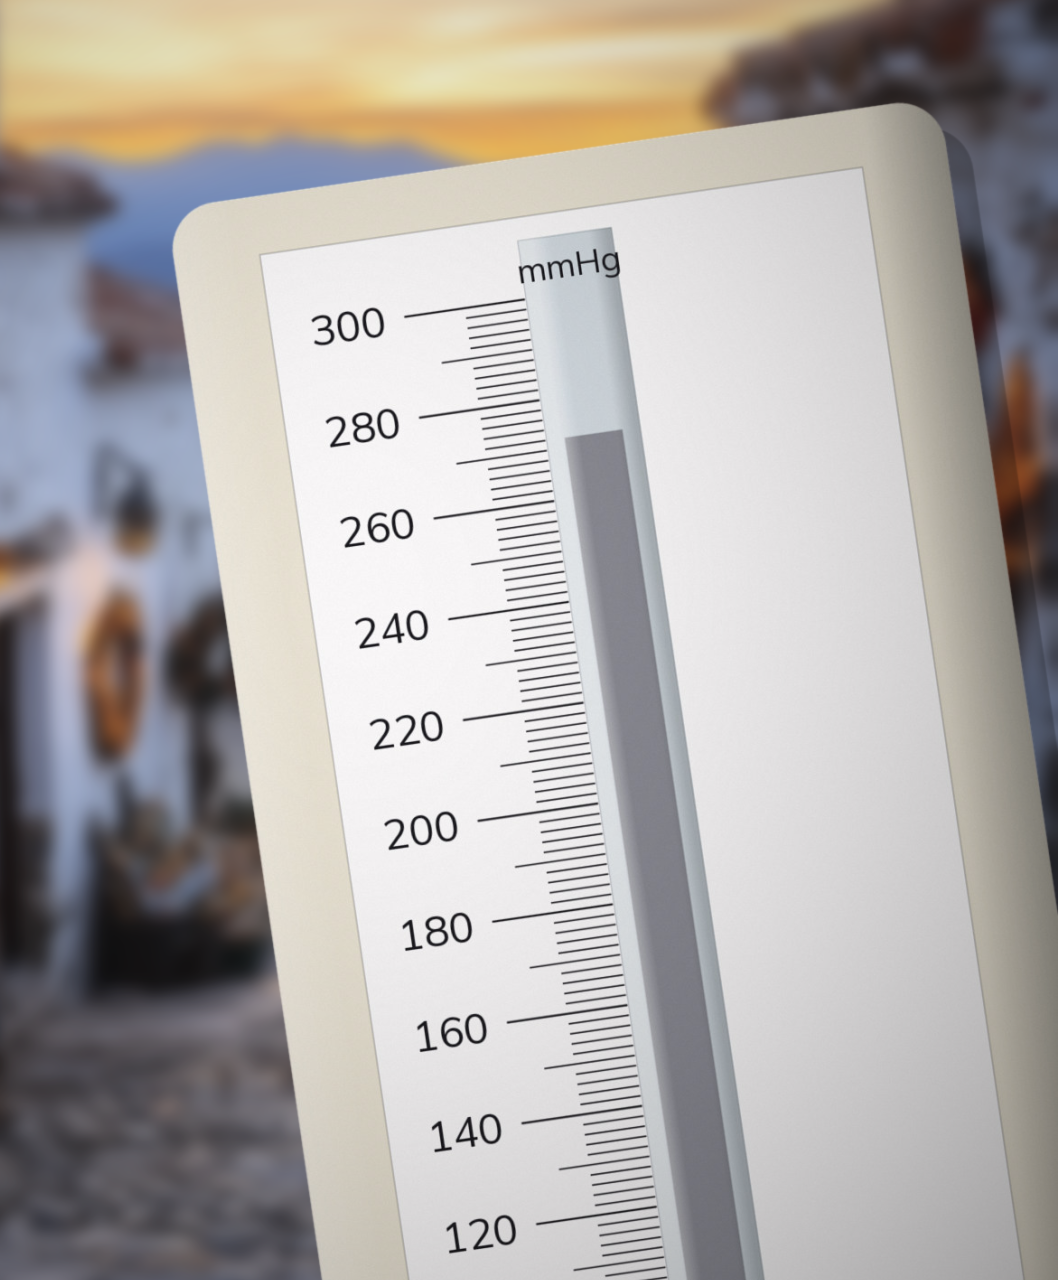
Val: 272 mmHg
